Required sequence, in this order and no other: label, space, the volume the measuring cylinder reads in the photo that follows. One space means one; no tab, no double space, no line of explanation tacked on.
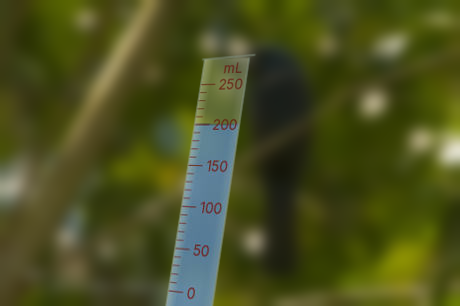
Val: 200 mL
